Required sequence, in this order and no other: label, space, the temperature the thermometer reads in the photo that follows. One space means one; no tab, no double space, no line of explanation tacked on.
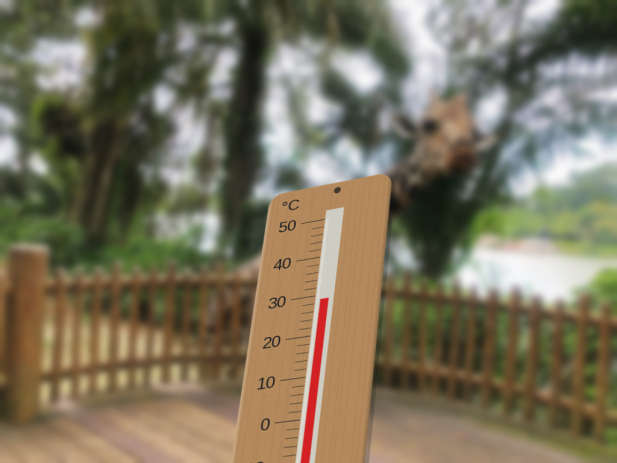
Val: 29 °C
